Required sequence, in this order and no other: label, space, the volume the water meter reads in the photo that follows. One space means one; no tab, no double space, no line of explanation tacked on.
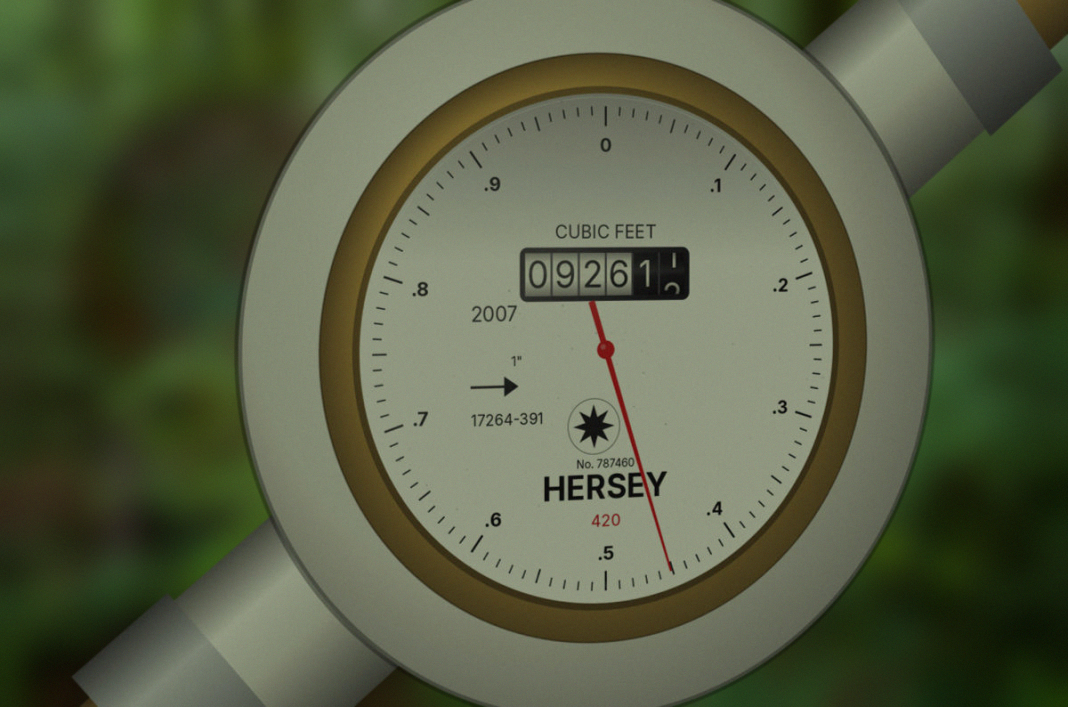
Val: 92611.45 ft³
